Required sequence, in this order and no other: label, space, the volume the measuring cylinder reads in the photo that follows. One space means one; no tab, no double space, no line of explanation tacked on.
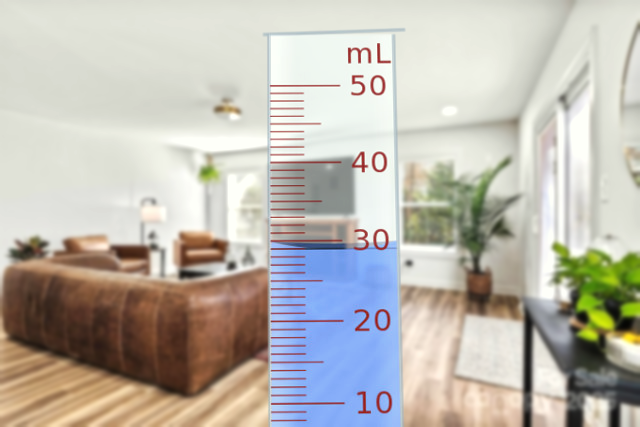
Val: 29 mL
